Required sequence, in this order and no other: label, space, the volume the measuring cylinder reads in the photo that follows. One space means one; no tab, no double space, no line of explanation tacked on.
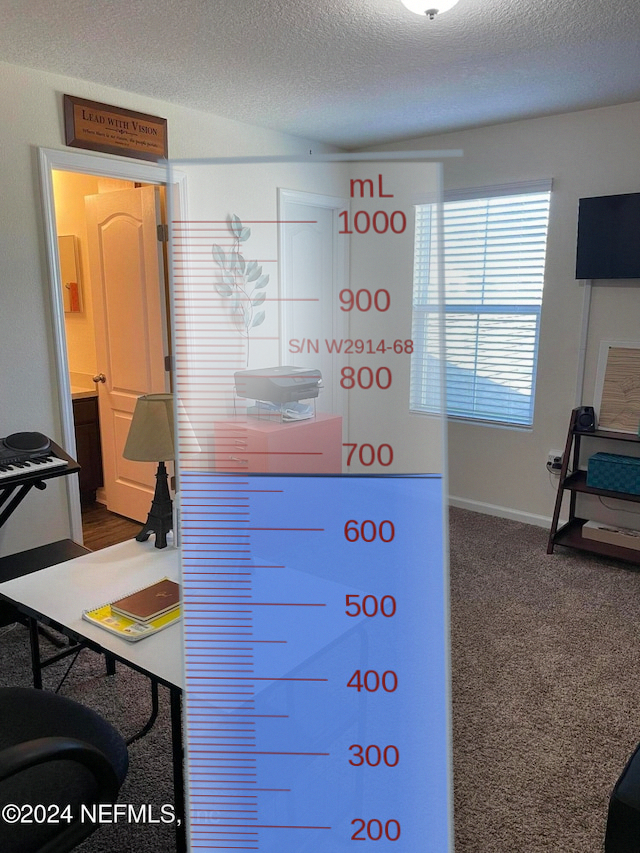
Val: 670 mL
